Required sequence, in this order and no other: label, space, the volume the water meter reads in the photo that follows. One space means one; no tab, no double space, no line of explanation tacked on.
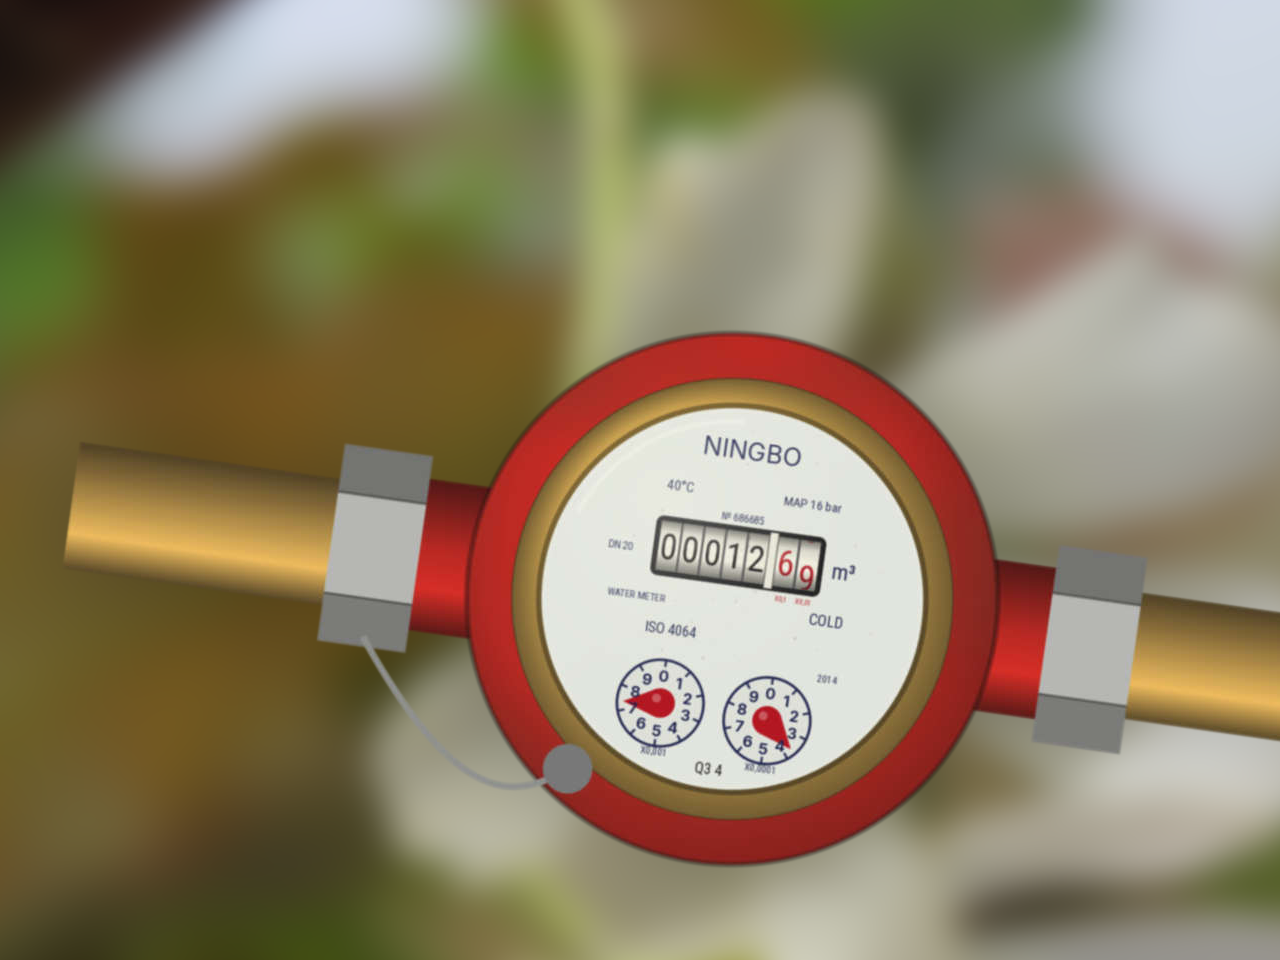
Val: 12.6873 m³
